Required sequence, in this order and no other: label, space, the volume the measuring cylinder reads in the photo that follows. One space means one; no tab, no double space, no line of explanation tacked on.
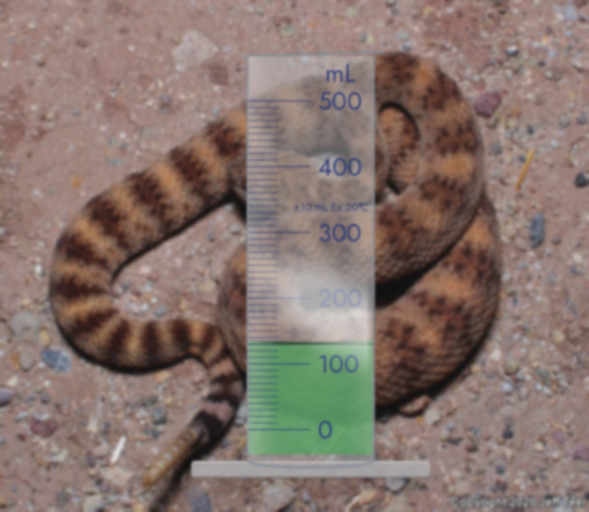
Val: 130 mL
